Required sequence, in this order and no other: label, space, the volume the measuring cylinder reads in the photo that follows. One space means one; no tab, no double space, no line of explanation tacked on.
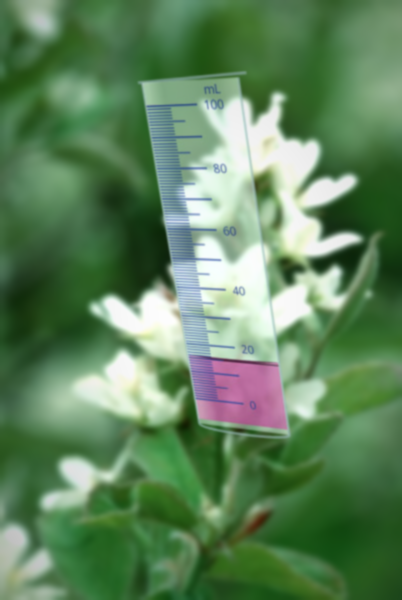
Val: 15 mL
